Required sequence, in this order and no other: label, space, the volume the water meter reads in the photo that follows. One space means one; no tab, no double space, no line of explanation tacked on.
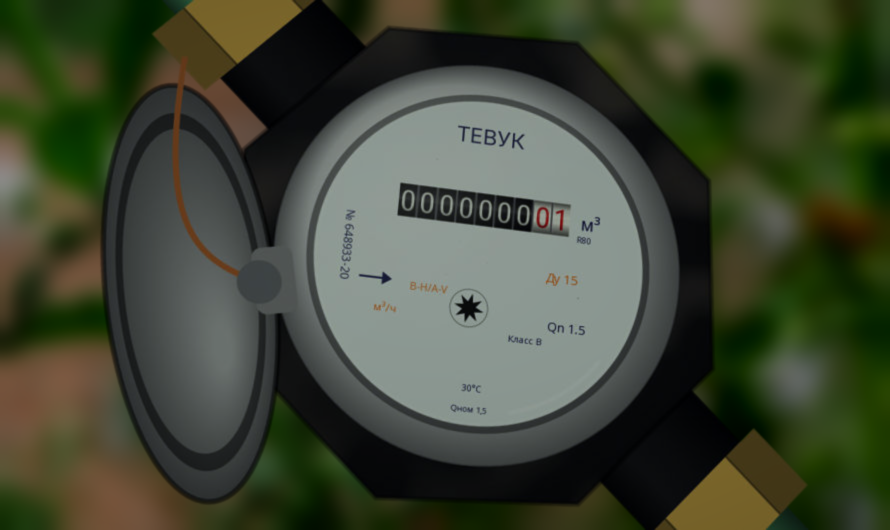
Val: 0.01 m³
